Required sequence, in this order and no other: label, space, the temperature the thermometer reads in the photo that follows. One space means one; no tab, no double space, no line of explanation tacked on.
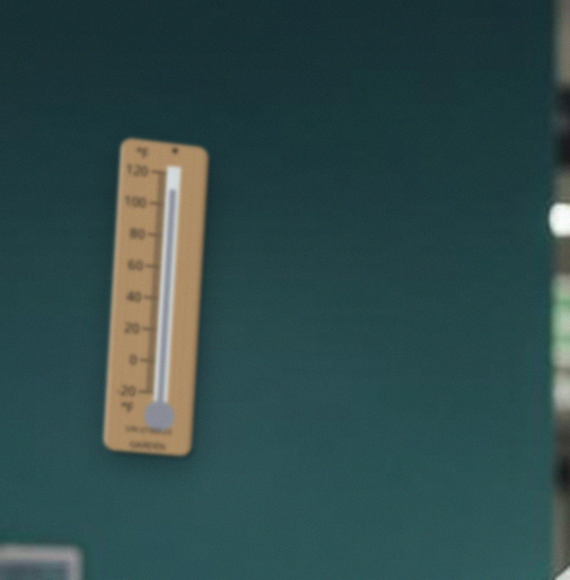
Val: 110 °F
